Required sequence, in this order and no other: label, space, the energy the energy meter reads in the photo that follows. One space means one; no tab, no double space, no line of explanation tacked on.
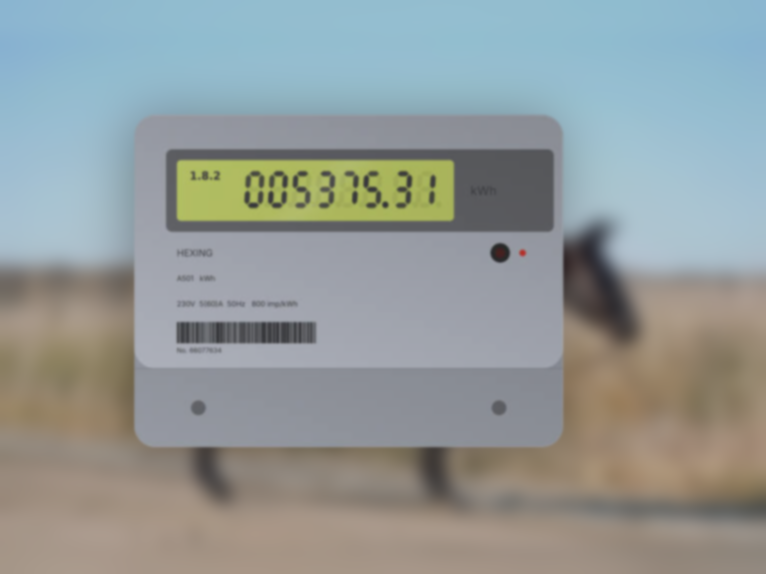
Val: 5375.31 kWh
